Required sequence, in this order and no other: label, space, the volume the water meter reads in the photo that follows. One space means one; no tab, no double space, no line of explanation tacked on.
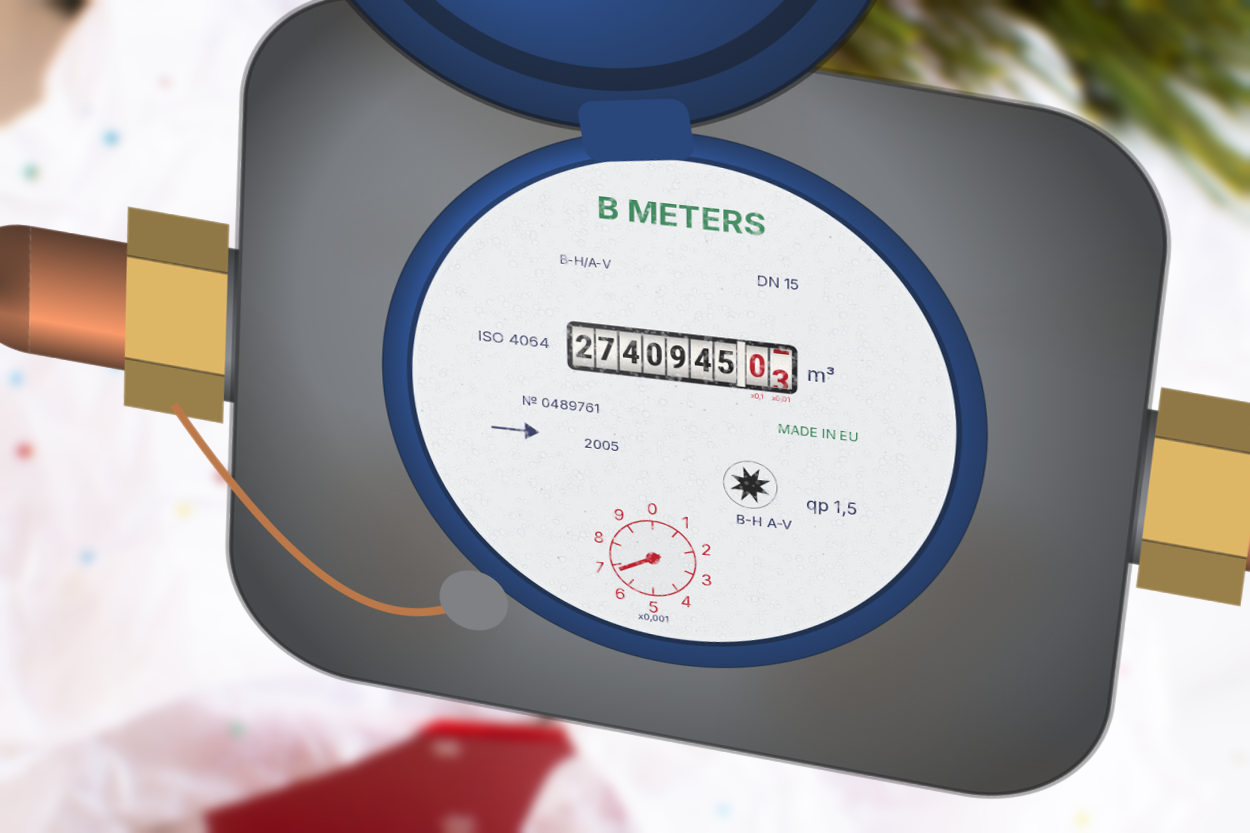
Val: 2740945.026 m³
